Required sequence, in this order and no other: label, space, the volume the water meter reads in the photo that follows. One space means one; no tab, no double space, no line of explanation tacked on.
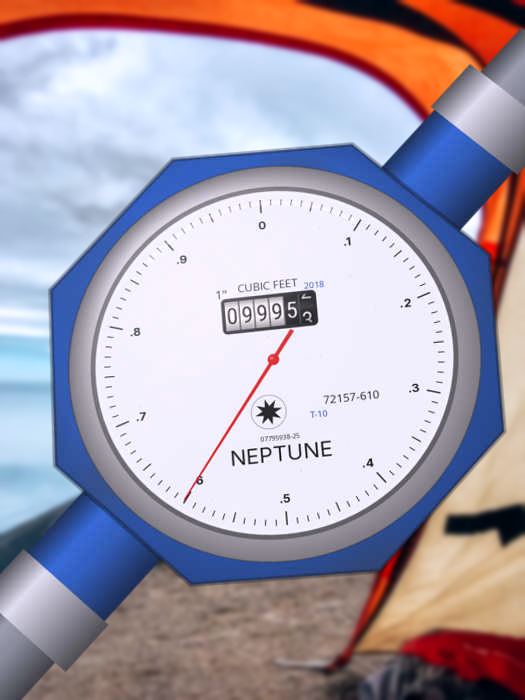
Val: 99952.60 ft³
